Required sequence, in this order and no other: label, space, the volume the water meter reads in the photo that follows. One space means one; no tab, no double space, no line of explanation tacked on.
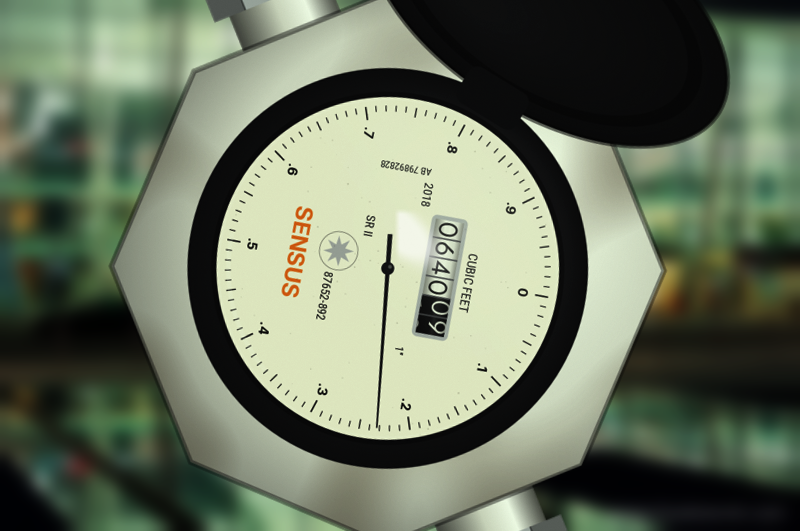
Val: 64009.23 ft³
